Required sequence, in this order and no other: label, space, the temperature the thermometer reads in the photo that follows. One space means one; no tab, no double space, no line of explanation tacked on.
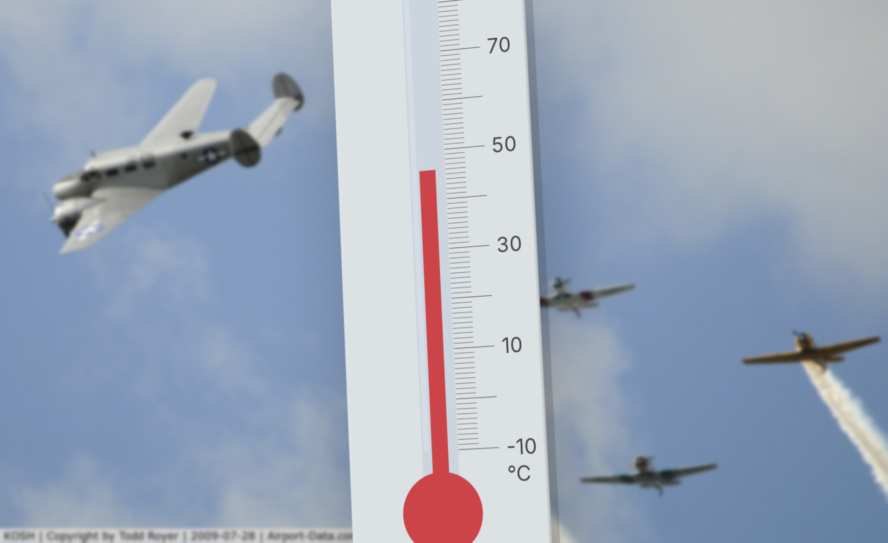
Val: 46 °C
